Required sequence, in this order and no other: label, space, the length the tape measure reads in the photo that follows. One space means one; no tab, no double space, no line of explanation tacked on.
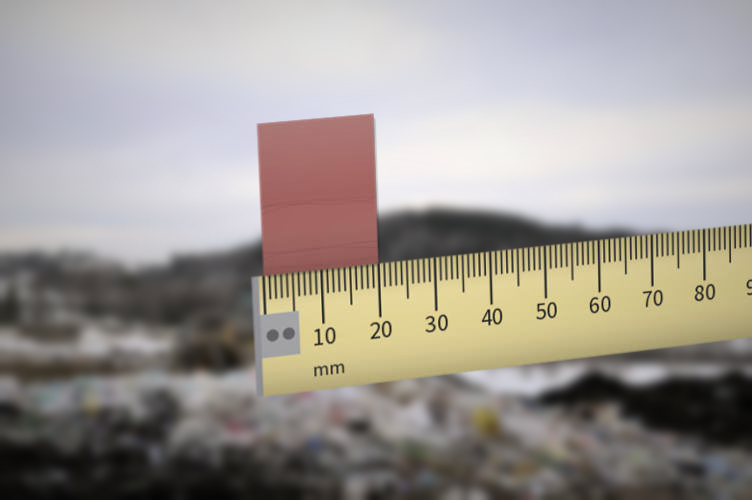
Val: 20 mm
